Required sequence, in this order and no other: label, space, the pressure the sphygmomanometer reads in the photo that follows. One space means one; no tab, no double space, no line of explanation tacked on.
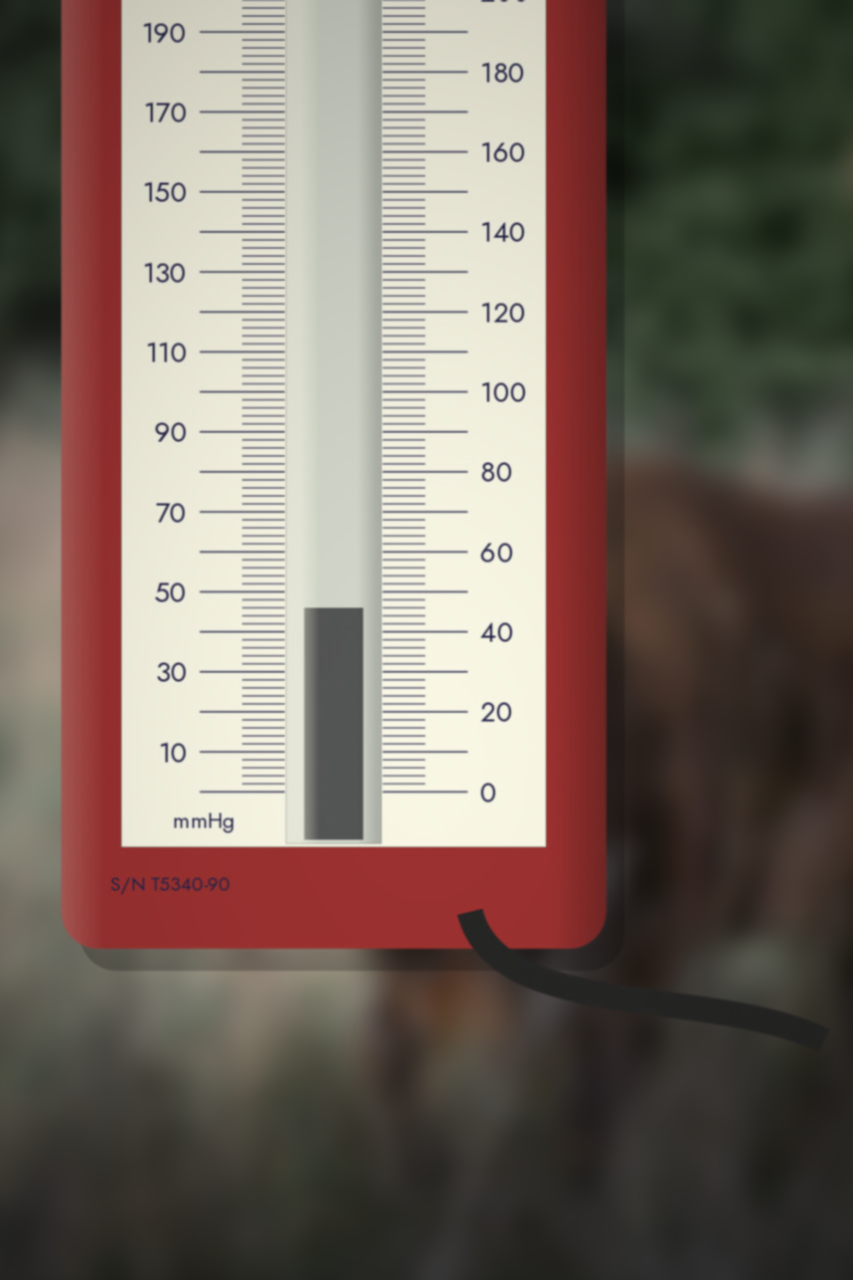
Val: 46 mmHg
